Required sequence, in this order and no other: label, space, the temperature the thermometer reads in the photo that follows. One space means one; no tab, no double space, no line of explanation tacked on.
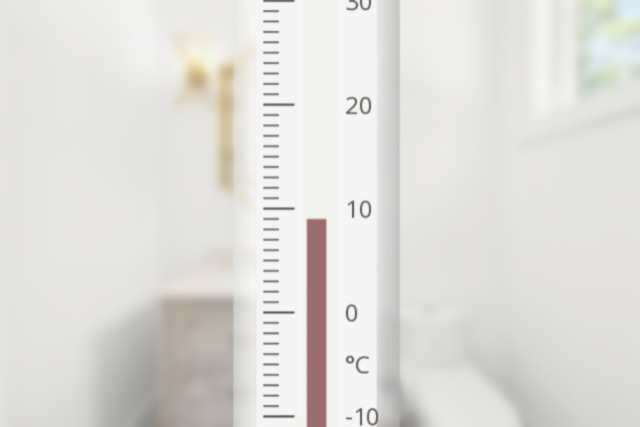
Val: 9 °C
